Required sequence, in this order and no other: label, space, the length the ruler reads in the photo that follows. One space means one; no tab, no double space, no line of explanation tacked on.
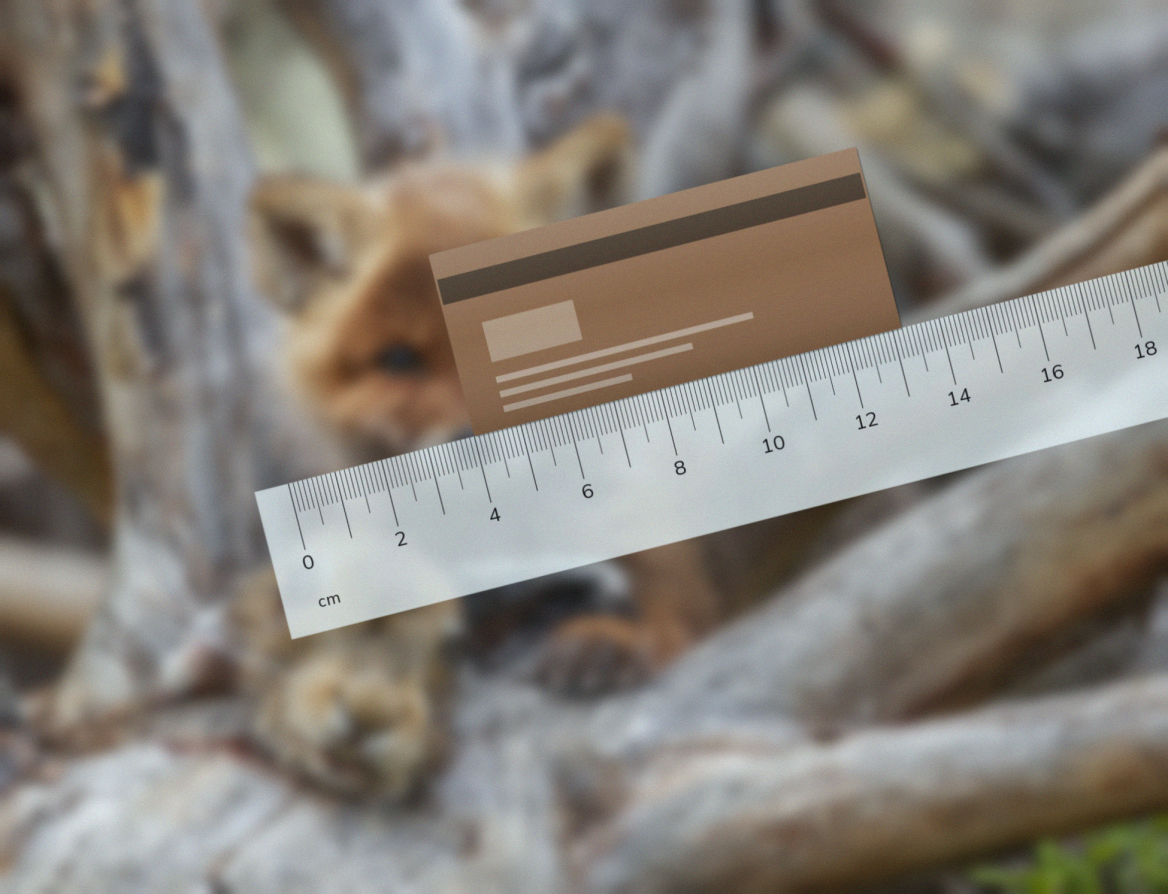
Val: 9.2 cm
